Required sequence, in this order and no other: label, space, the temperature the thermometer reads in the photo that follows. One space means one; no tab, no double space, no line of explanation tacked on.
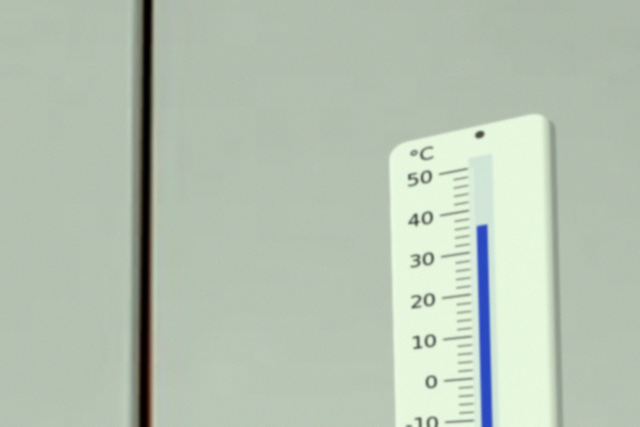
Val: 36 °C
